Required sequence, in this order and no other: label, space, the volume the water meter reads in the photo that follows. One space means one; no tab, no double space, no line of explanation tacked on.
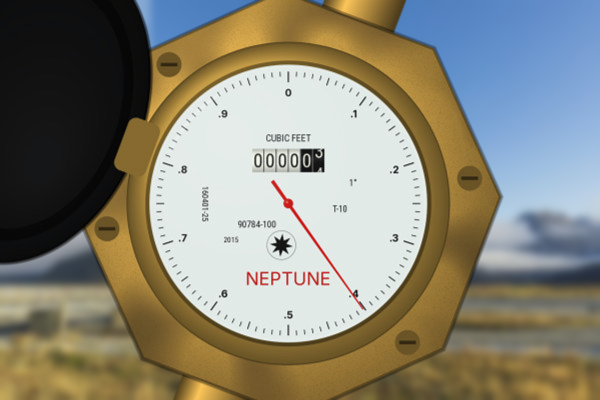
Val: 3.40 ft³
